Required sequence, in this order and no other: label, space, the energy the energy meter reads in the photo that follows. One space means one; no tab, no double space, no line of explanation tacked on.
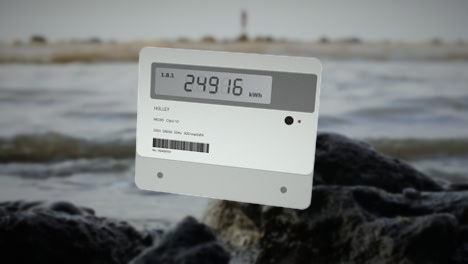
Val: 24916 kWh
